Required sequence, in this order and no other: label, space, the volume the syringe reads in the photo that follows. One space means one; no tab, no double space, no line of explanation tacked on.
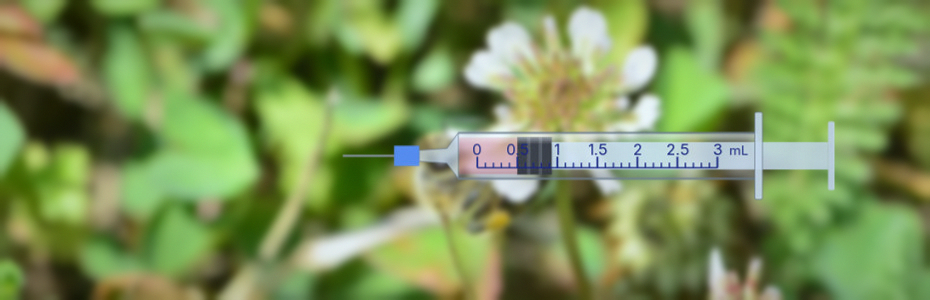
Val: 0.5 mL
